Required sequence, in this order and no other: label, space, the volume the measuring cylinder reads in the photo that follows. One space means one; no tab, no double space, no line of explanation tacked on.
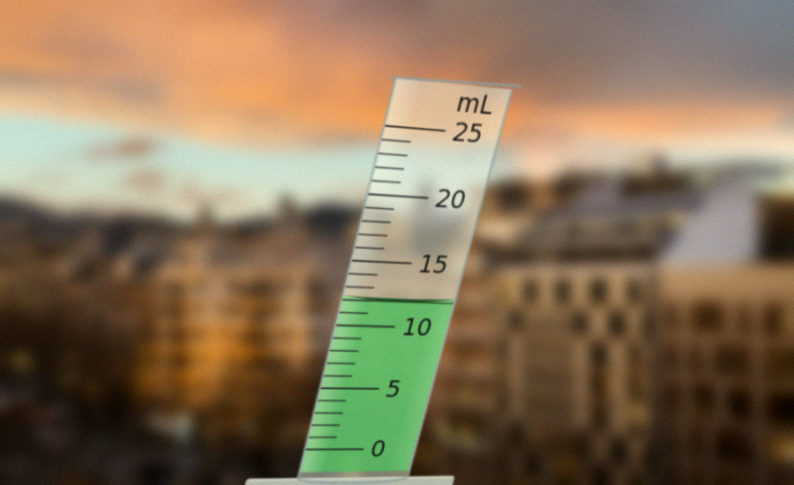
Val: 12 mL
